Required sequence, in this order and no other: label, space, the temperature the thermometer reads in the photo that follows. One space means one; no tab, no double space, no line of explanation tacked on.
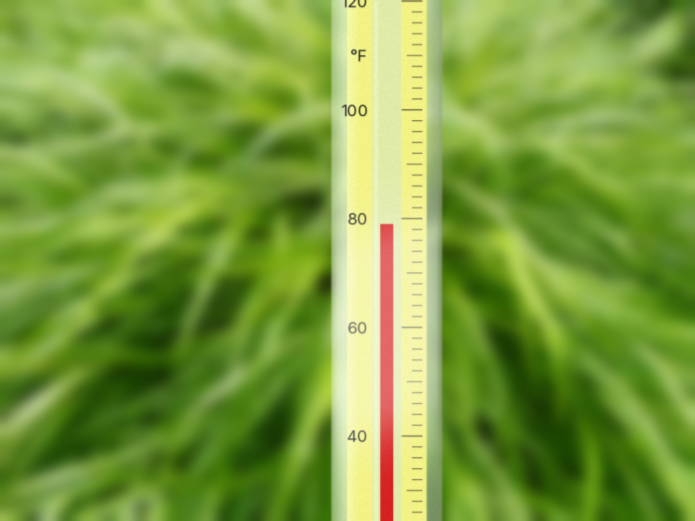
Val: 79 °F
